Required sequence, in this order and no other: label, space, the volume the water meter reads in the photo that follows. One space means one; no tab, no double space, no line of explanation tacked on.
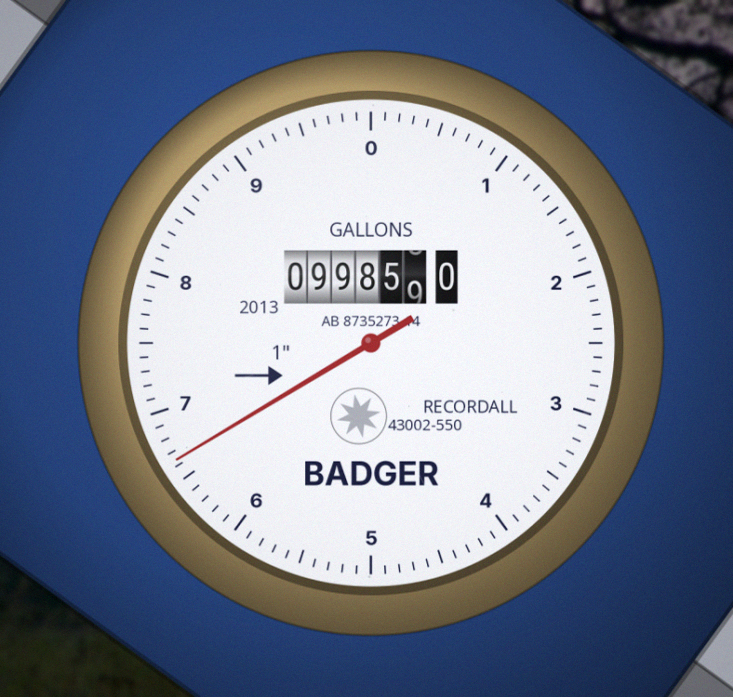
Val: 998586.6 gal
